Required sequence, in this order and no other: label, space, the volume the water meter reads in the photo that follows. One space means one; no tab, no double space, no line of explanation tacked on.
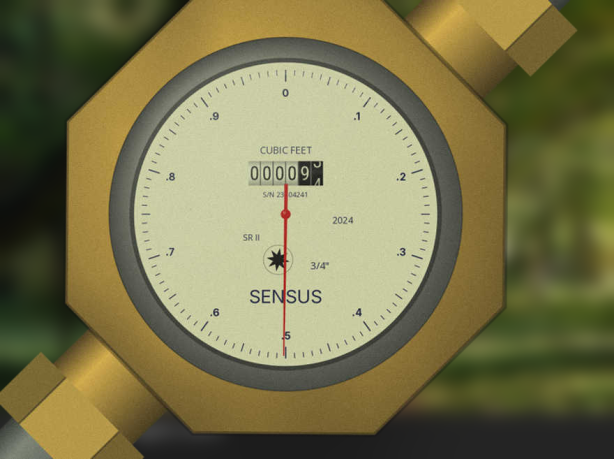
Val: 93.50 ft³
